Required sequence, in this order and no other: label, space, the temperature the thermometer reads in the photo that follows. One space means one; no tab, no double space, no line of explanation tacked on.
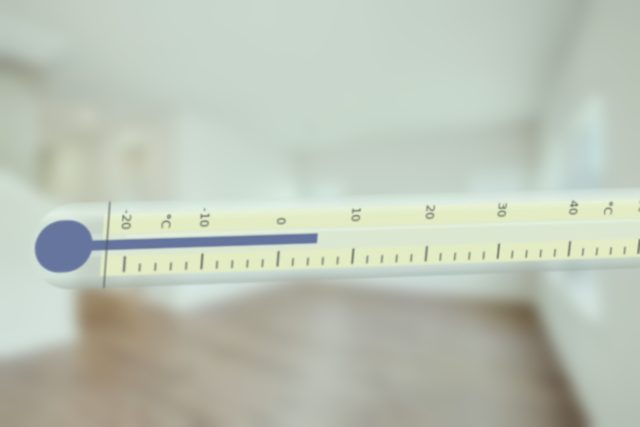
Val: 5 °C
